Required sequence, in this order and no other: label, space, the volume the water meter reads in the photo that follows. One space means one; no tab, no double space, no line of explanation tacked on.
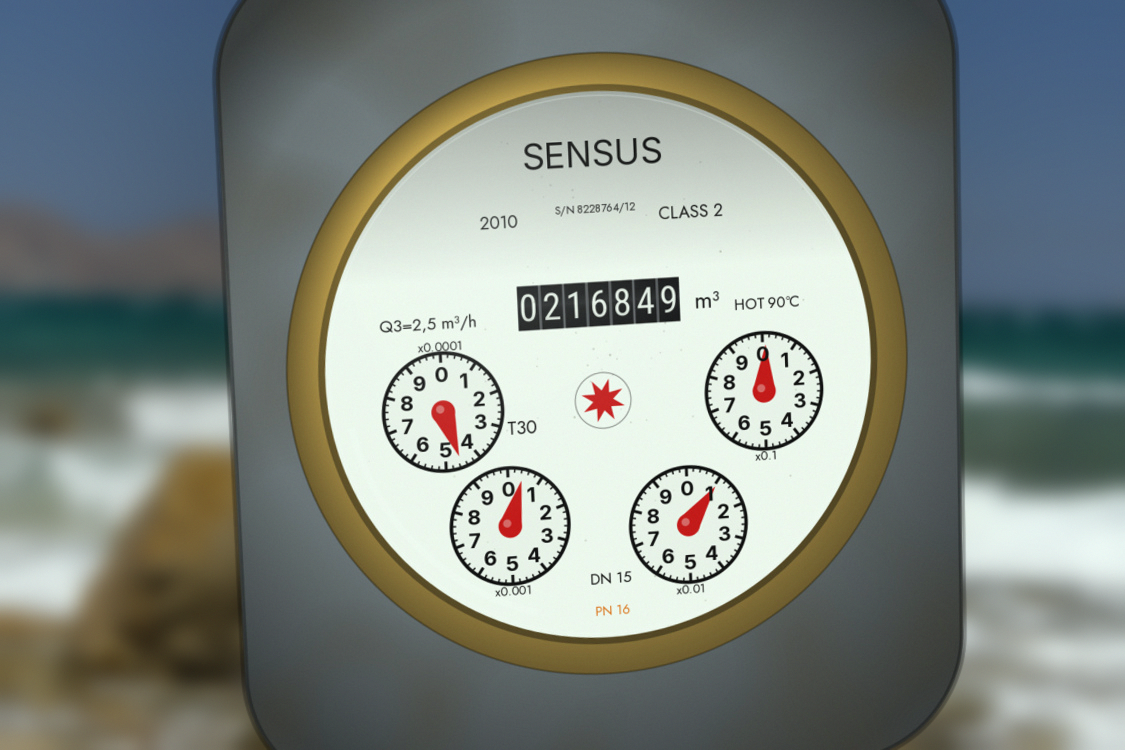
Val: 216849.0104 m³
